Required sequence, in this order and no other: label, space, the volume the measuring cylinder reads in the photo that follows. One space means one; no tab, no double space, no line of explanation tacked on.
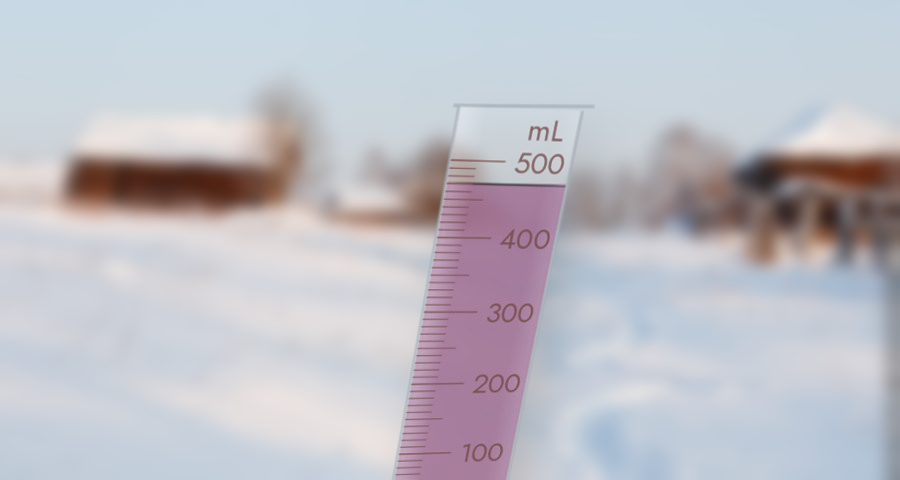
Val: 470 mL
